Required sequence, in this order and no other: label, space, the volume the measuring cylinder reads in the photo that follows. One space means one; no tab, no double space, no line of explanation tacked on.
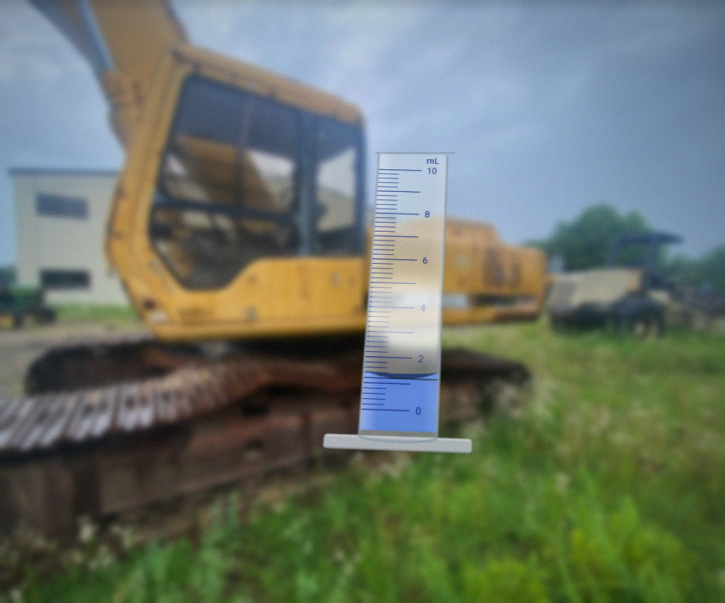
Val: 1.2 mL
